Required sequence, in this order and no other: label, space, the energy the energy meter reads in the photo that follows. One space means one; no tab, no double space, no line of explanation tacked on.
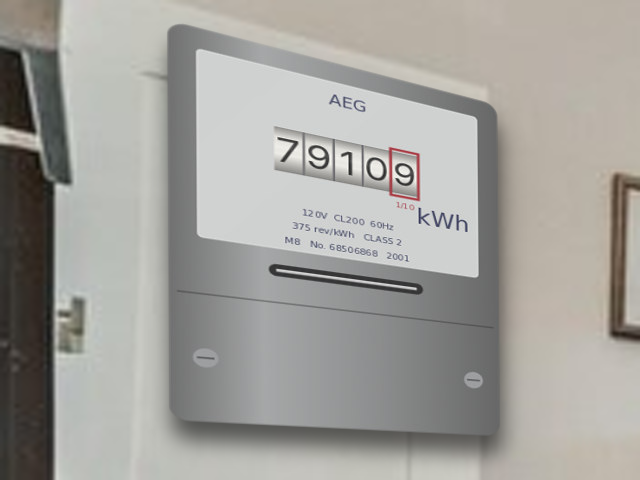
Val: 7910.9 kWh
